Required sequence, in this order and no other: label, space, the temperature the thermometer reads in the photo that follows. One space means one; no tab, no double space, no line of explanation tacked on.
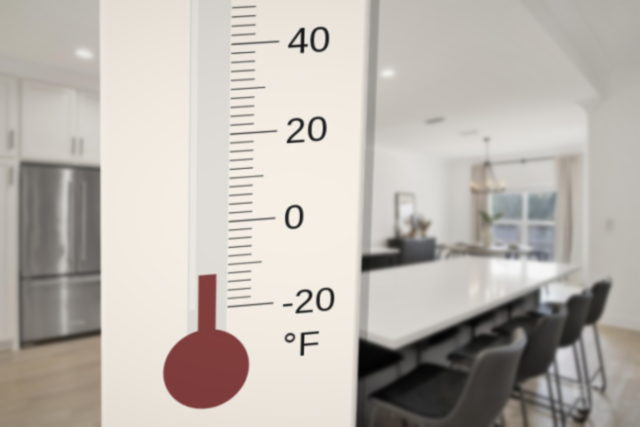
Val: -12 °F
